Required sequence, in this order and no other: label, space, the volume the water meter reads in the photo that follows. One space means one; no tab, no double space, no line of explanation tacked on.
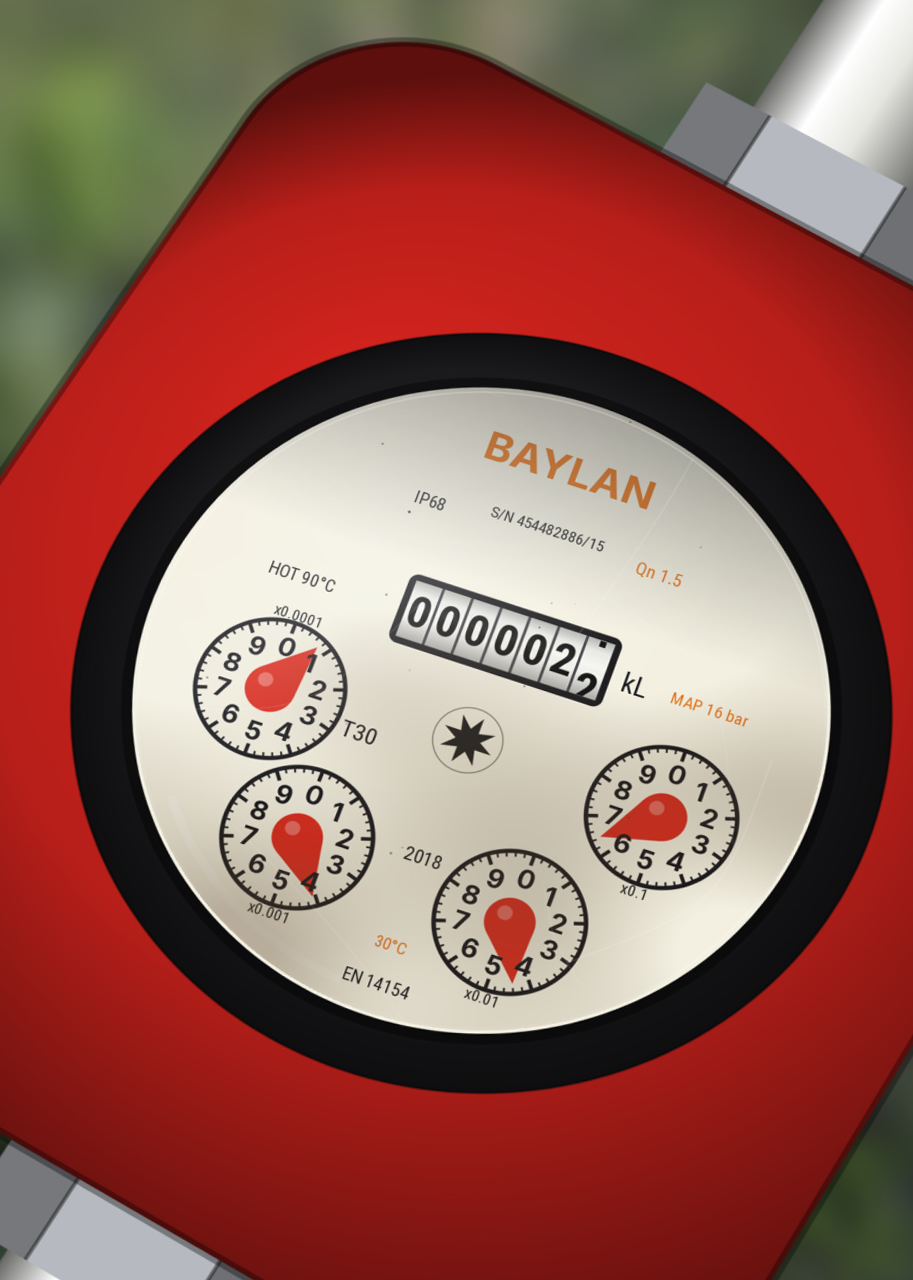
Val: 21.6440 kL
